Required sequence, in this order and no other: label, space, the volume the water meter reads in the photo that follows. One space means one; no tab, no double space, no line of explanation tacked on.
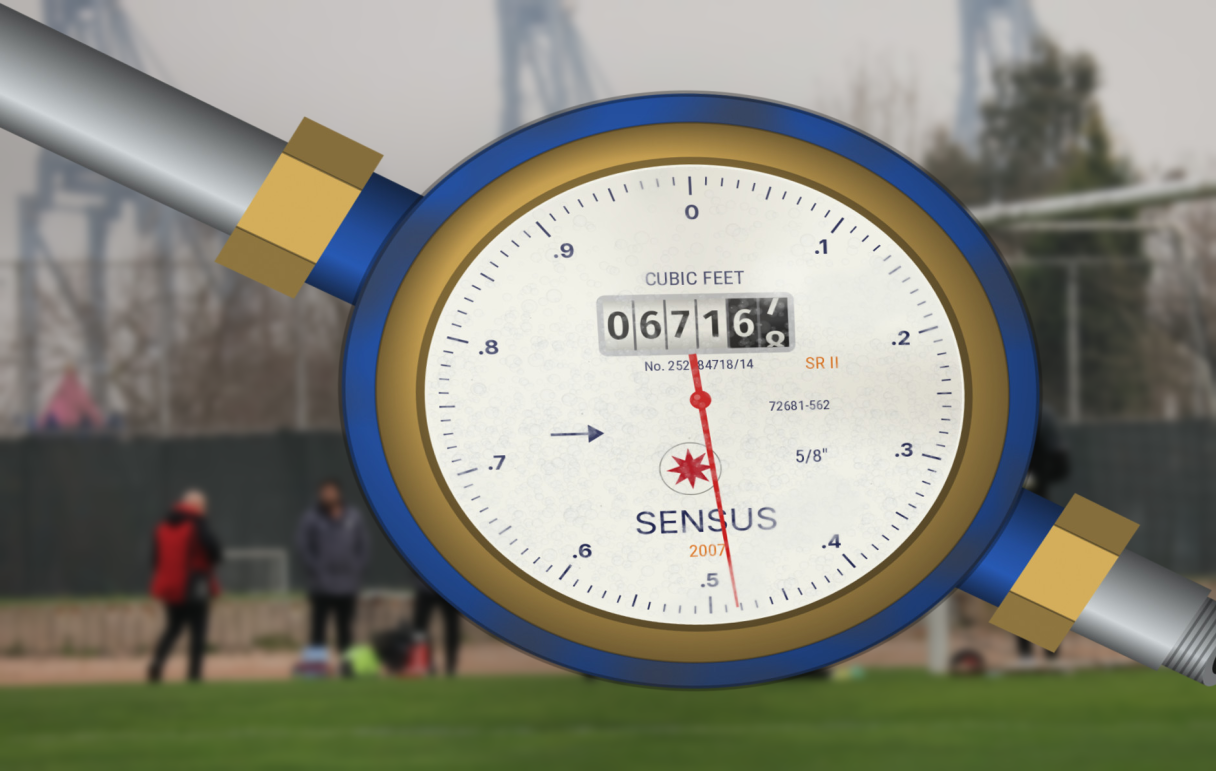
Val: 67167.48 ft³
